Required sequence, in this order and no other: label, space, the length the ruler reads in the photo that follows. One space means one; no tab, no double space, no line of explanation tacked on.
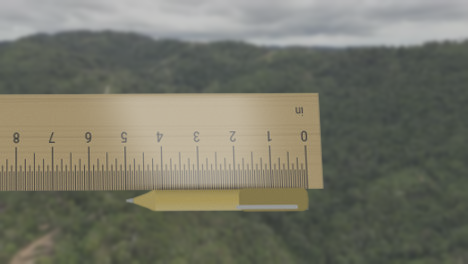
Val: 5 in
